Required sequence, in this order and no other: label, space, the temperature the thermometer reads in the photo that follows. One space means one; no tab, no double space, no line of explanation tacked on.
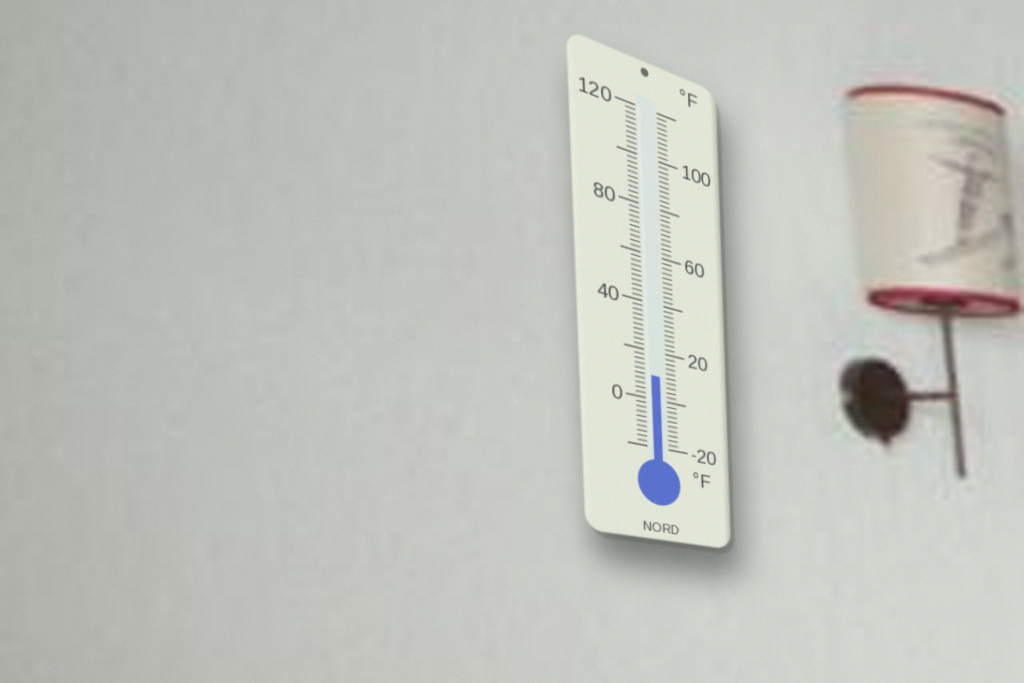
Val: 10 °F
